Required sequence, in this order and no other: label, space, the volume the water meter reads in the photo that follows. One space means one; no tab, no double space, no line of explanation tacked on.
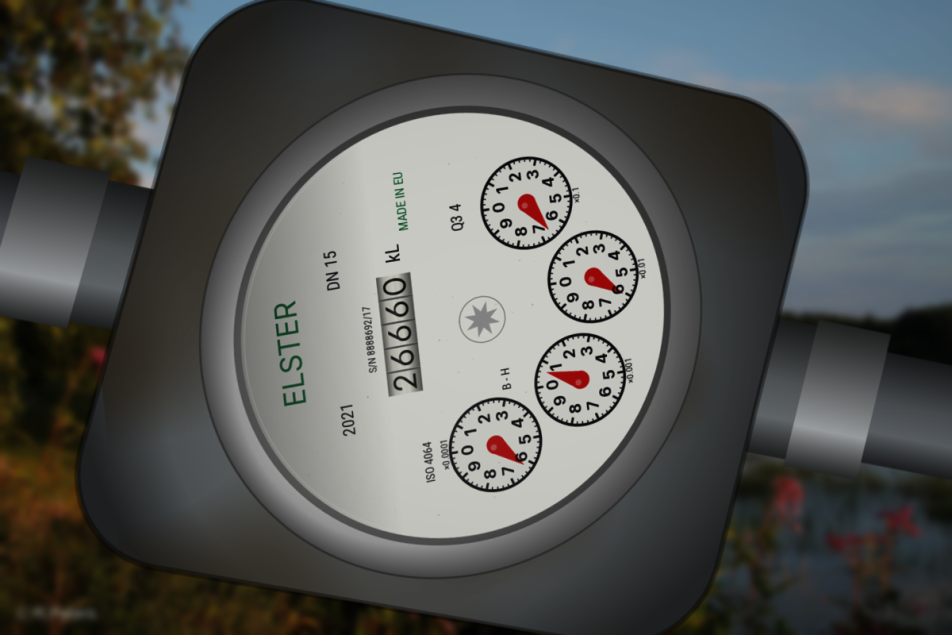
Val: 26660.6606 kL
